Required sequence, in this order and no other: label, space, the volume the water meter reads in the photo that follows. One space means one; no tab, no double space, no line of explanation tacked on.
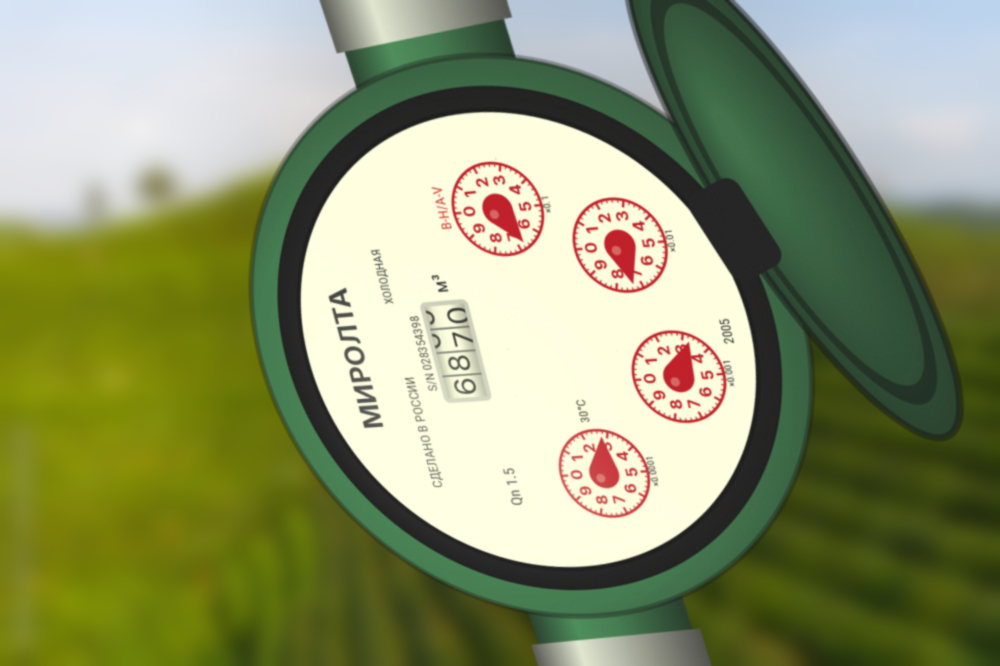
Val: 6869.6732 m³
